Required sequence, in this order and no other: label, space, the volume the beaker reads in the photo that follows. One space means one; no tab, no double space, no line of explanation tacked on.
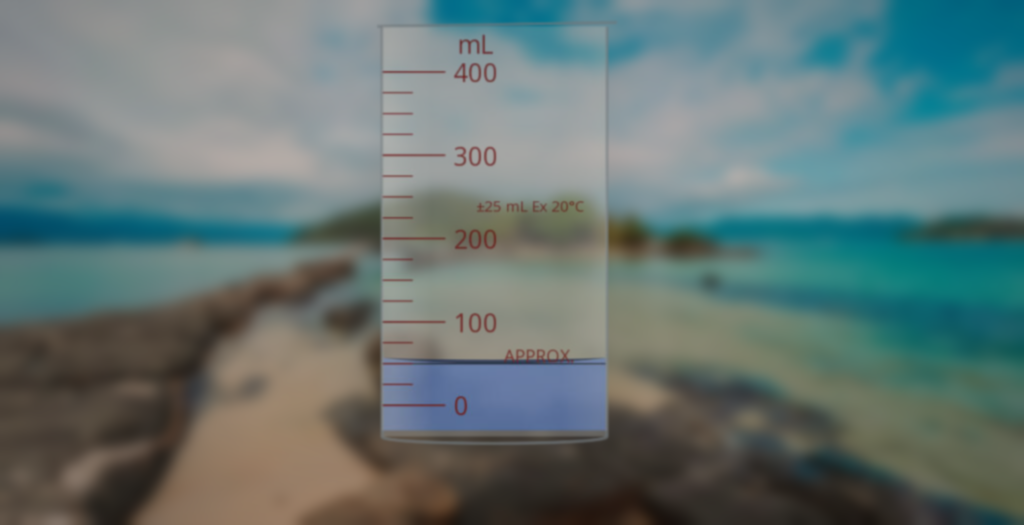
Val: 50 mL
